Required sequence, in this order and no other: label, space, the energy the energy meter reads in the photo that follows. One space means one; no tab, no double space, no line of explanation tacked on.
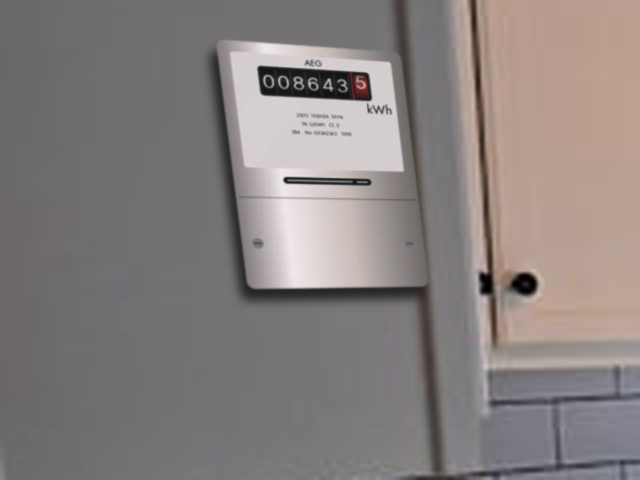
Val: 8643.5 kWh
